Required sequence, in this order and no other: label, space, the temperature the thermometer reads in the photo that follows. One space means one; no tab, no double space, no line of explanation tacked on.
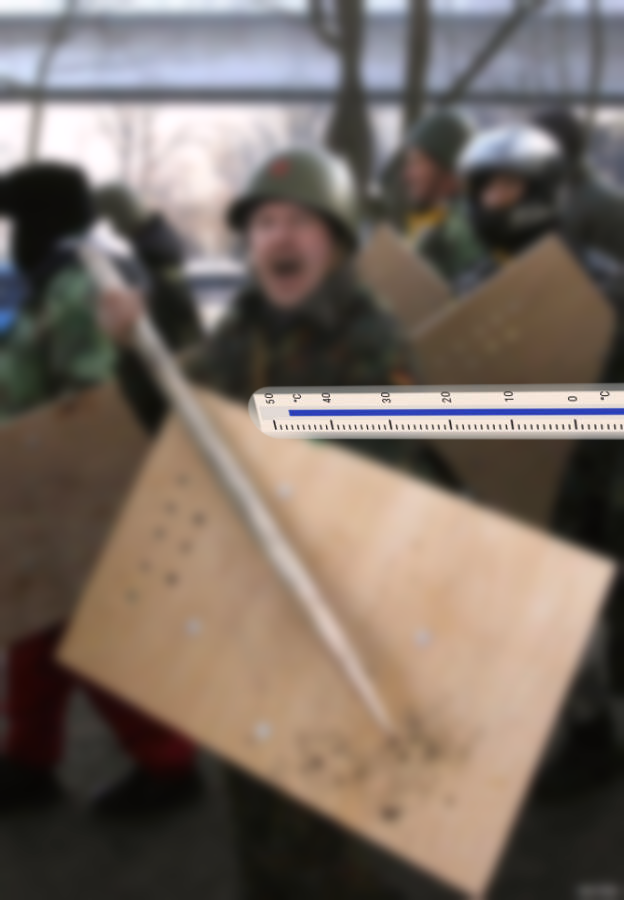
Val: 47 °C
